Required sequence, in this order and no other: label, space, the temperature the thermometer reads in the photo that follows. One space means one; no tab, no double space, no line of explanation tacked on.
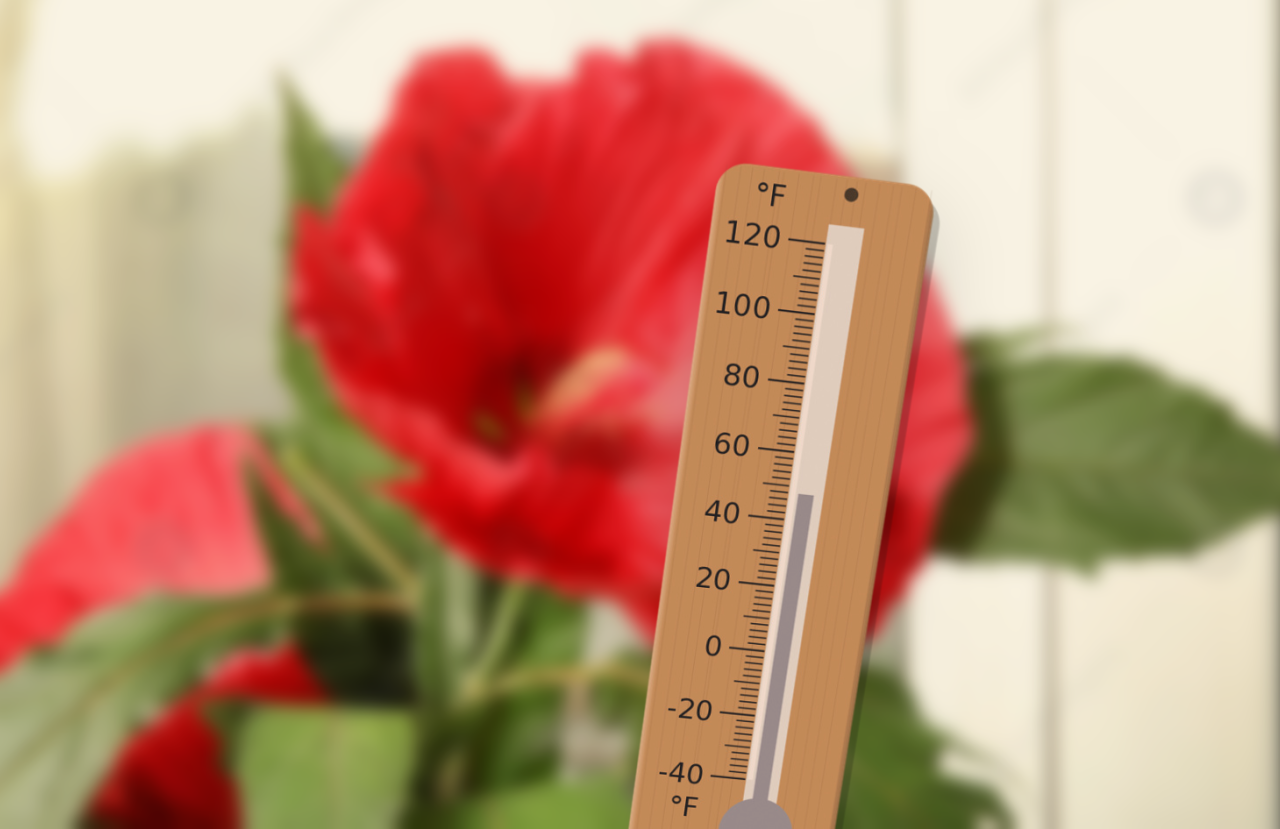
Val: 48 °F
